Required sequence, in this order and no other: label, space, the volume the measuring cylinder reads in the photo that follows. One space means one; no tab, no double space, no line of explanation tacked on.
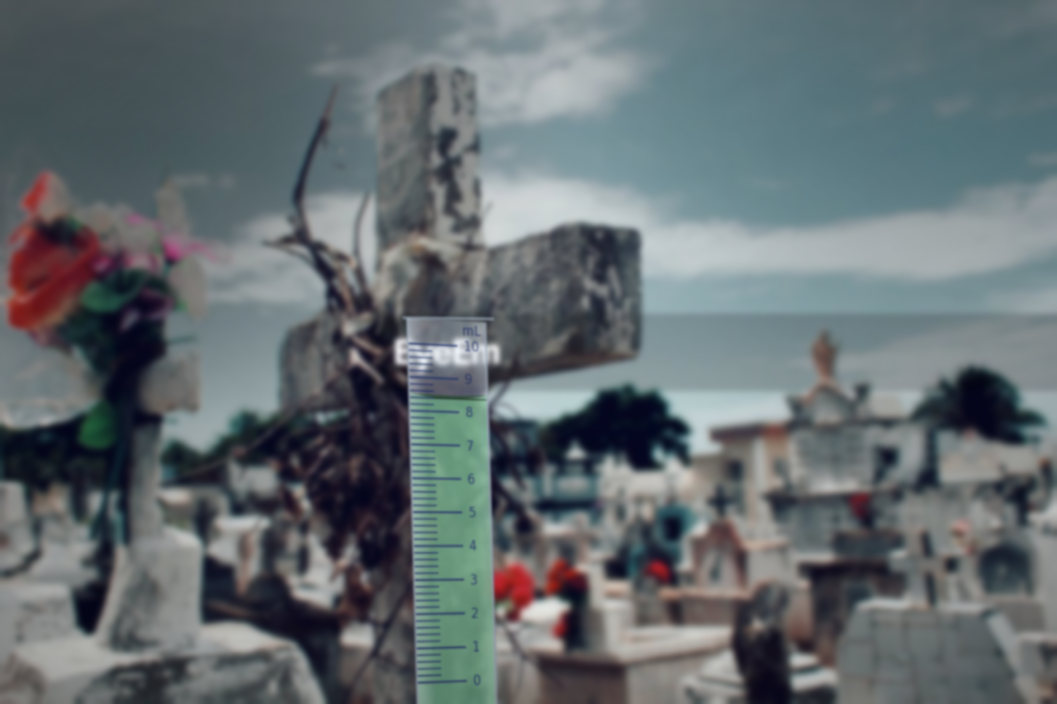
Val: 8.4 mL
